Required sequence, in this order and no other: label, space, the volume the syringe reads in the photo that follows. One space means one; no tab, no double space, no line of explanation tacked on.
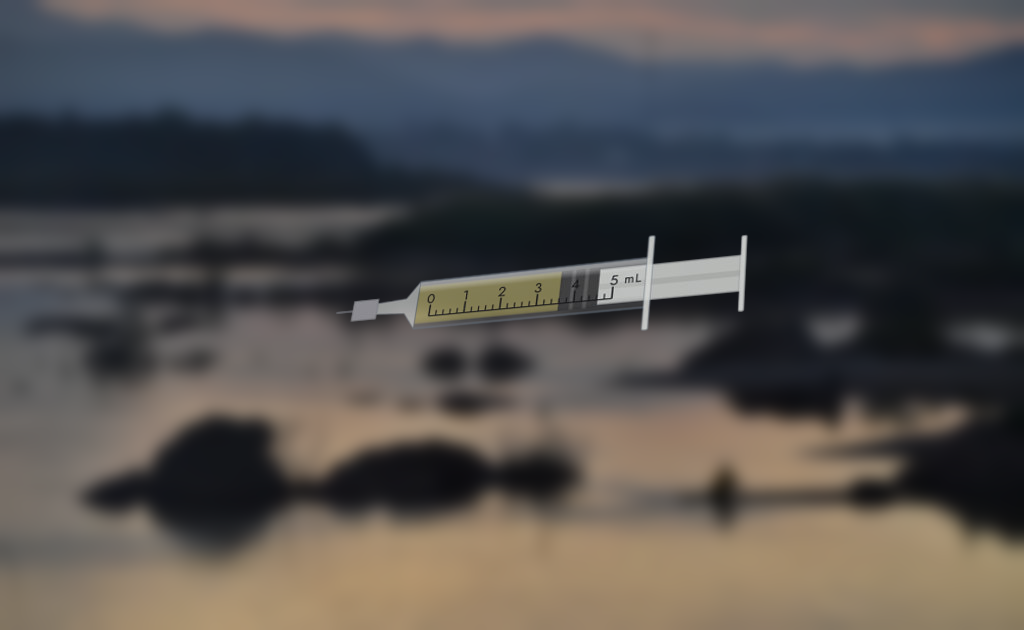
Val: 3.6 mL
